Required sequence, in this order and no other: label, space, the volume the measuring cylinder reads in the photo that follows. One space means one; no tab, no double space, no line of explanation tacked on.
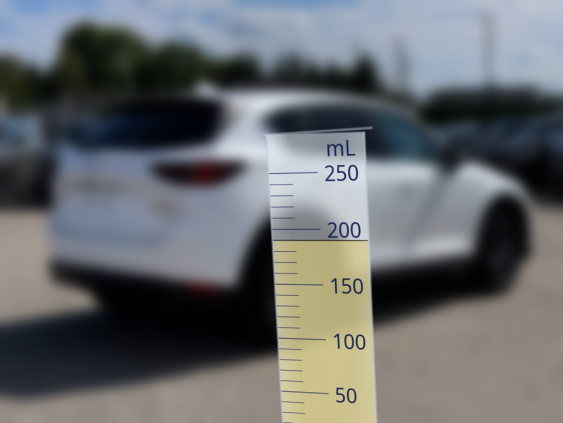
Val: 190 mL
